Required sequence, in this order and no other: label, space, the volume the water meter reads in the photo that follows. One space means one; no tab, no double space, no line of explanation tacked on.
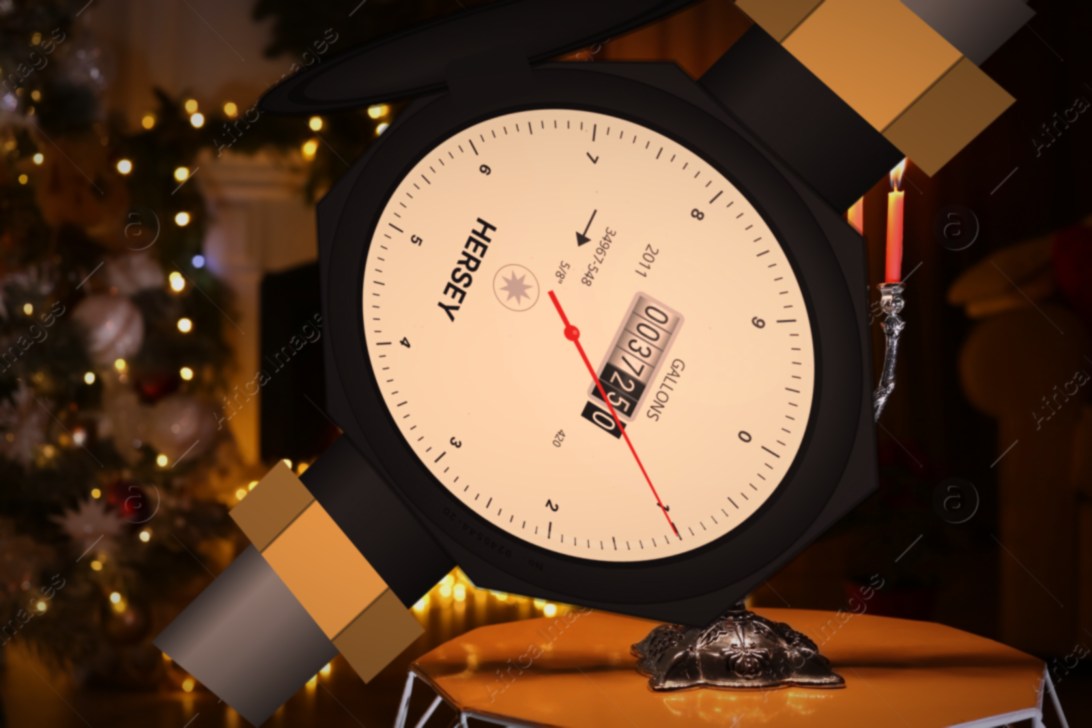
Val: 37251.0 gal
